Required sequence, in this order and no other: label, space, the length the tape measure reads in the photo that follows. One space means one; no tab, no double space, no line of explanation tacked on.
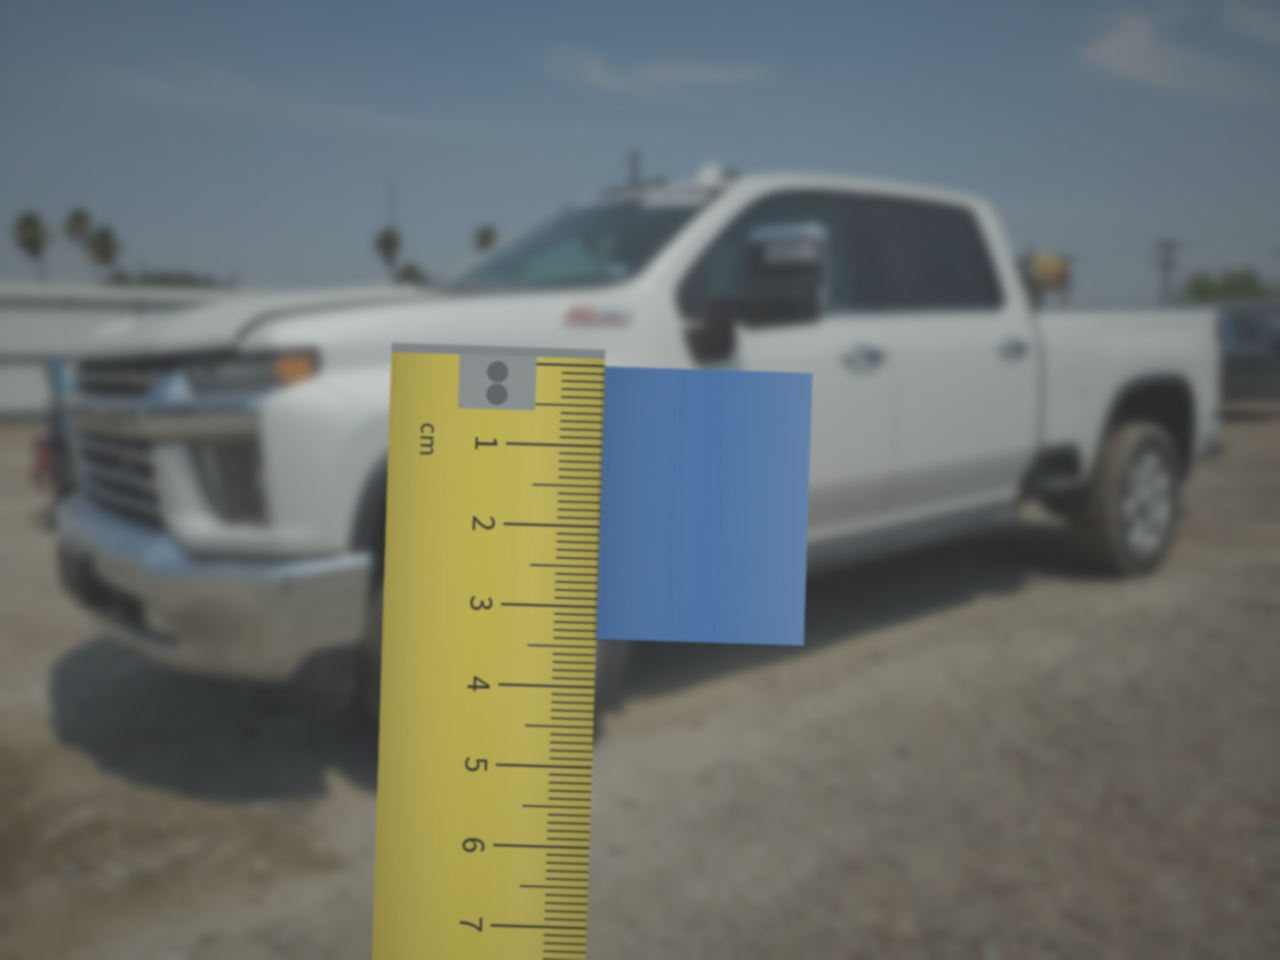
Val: 3.4 cm
